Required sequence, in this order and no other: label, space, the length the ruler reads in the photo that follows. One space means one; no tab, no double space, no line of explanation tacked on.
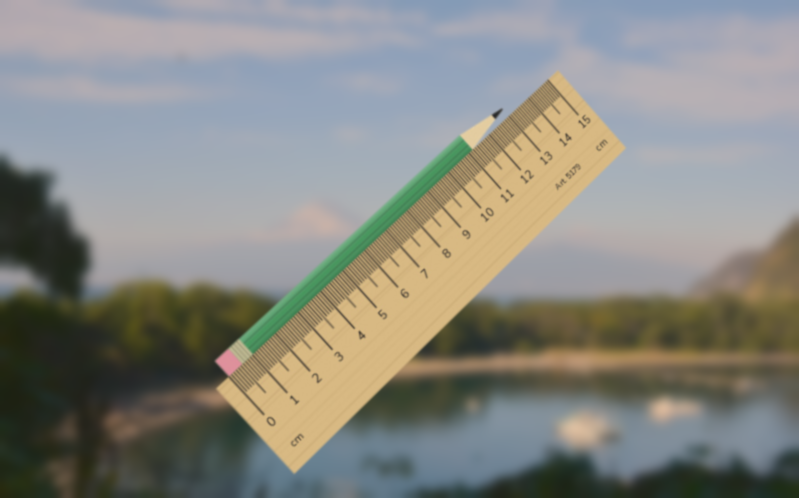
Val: 13 cm
